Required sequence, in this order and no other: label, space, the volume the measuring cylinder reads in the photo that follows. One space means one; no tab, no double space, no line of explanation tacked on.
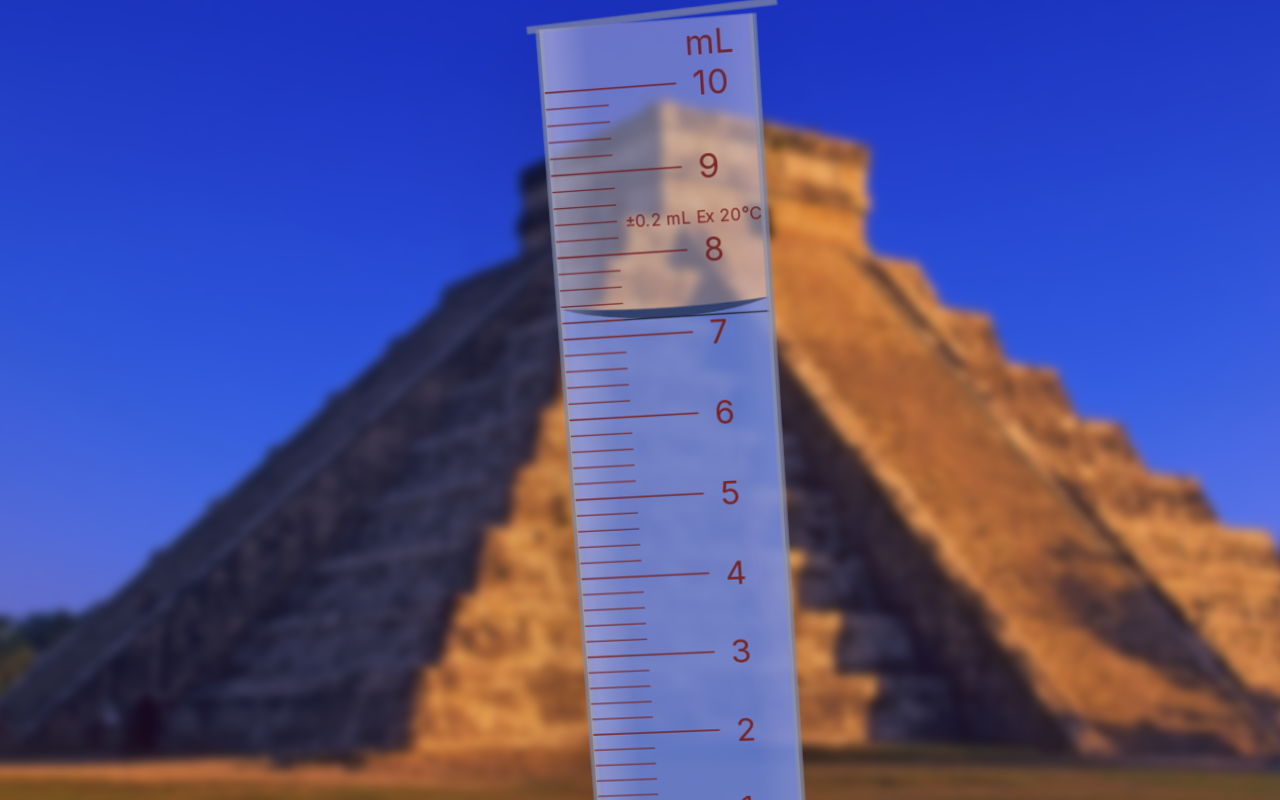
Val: 7.2 mL
